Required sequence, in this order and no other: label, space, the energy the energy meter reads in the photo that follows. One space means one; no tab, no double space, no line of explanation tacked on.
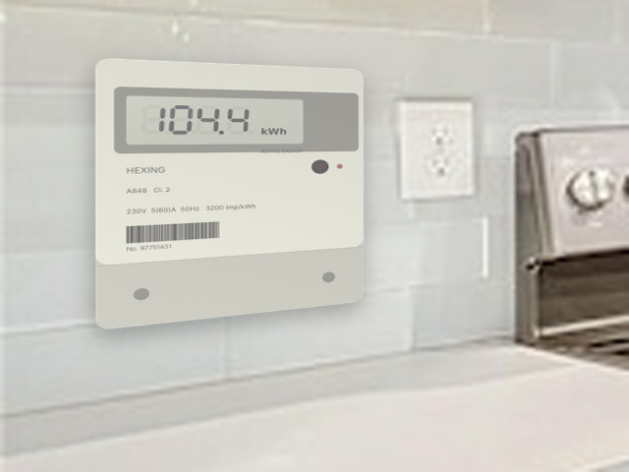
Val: 104.4 kWh
